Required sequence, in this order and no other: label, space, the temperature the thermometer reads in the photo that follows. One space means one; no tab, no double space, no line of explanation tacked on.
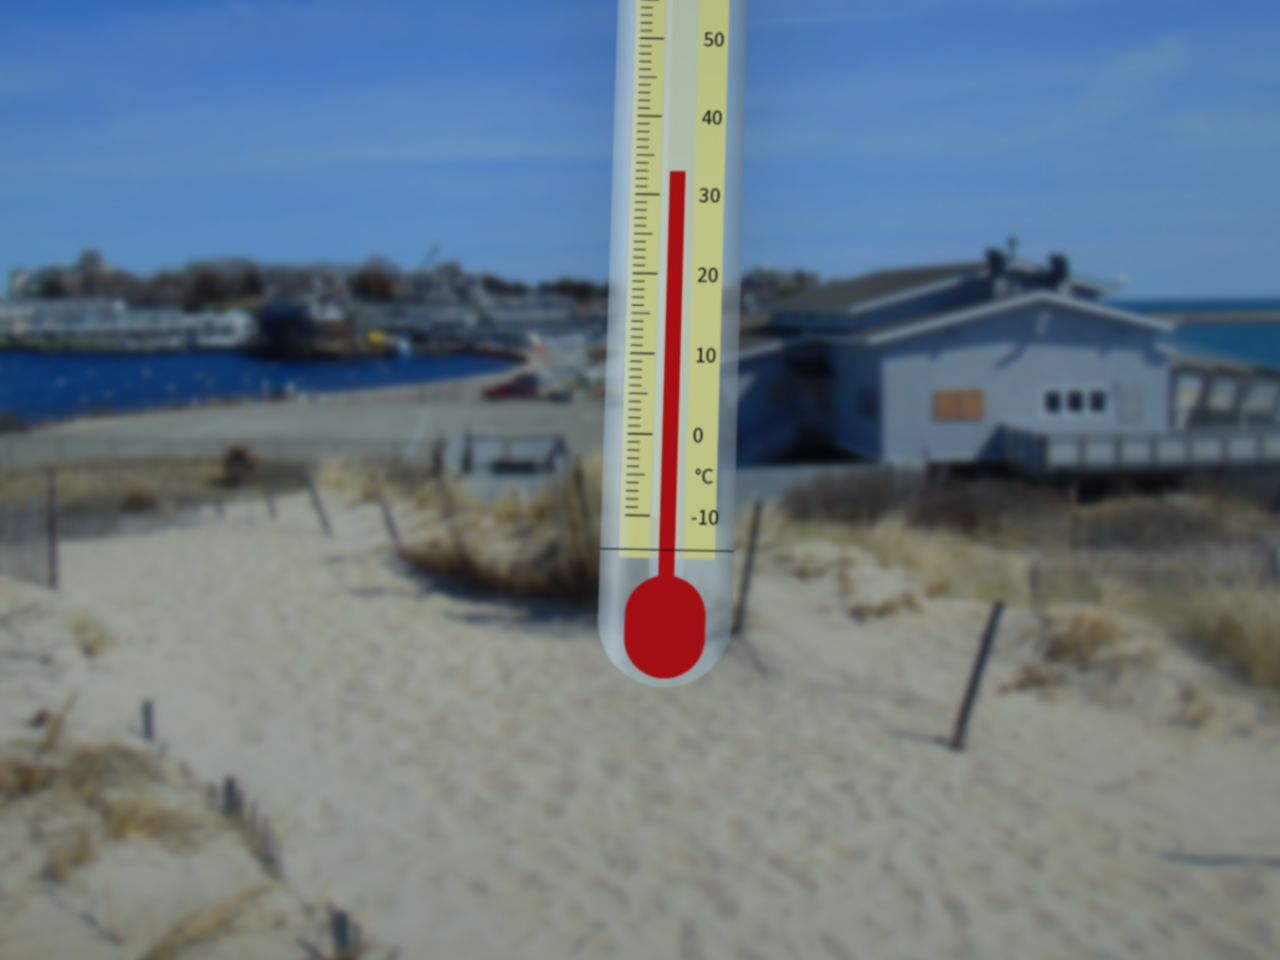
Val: 33 °C
